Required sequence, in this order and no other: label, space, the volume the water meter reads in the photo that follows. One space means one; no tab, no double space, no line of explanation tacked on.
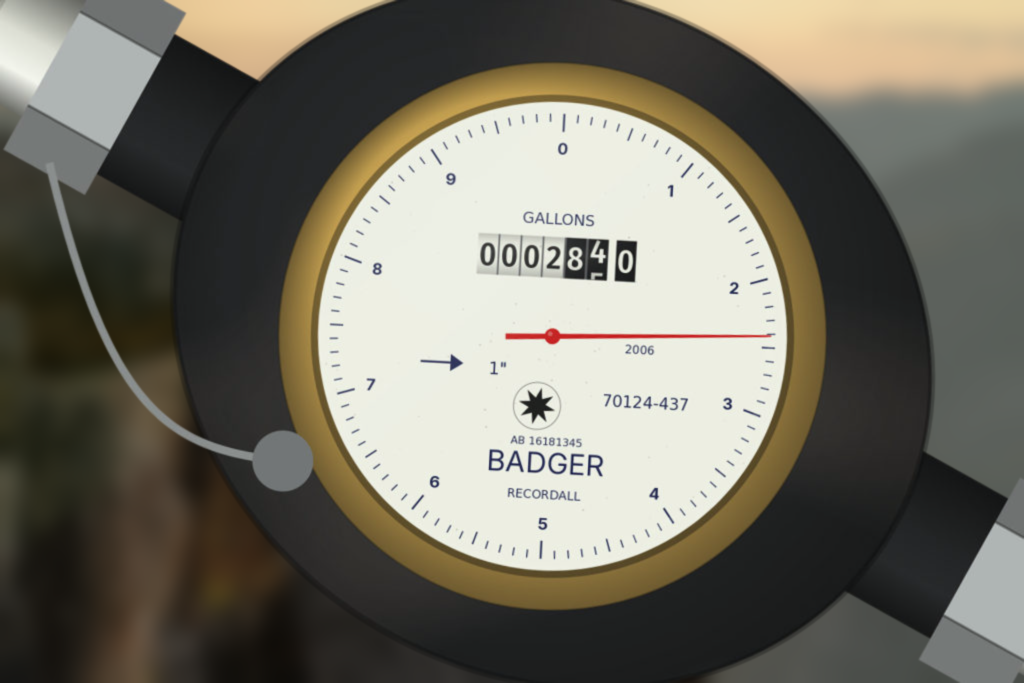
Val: 2842.4 gal
